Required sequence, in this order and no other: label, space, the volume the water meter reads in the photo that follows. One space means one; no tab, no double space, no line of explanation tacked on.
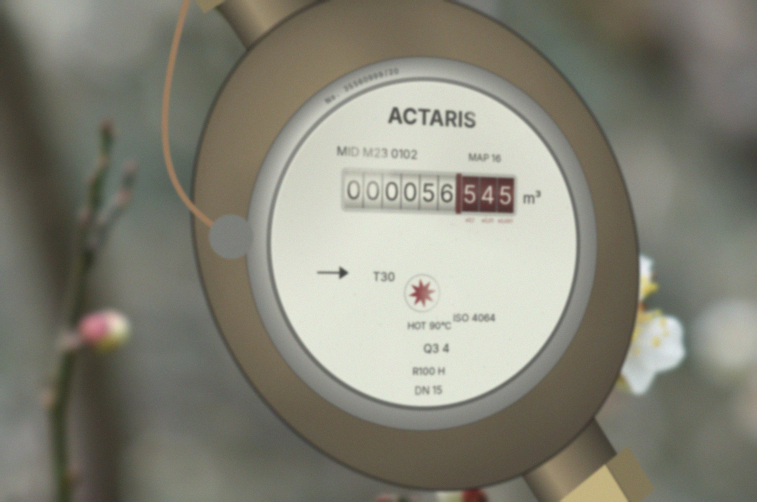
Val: 56.545 m³
